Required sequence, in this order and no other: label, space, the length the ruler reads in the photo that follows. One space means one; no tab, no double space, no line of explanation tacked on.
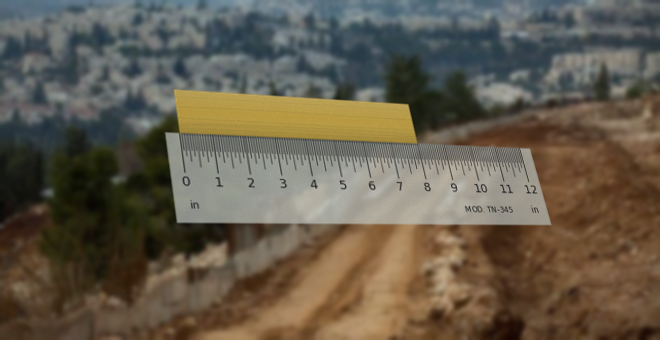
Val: 8 in
